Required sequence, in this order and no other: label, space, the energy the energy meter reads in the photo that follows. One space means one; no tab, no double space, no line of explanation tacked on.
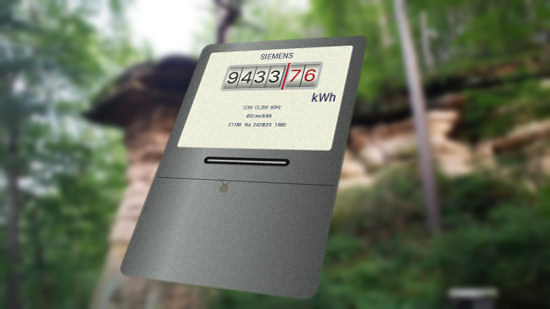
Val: 9433.76 kWh
